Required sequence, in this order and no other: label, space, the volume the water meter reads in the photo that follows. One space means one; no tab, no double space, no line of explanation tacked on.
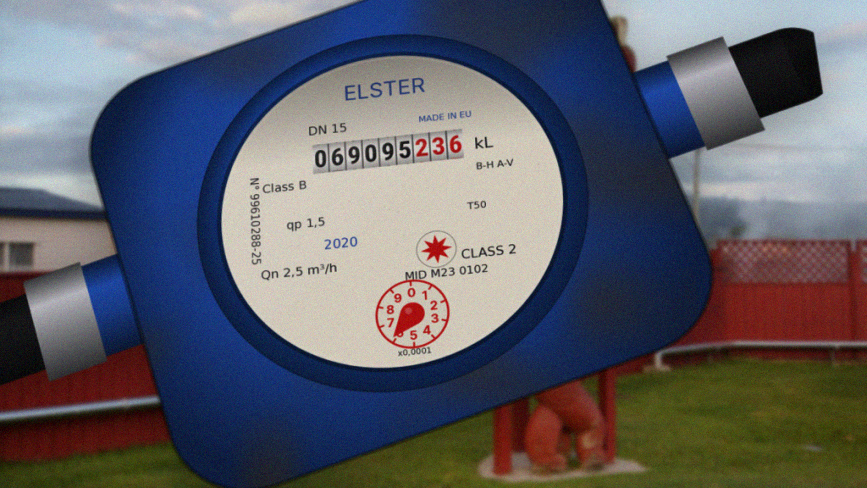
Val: 69095.2366 kL
